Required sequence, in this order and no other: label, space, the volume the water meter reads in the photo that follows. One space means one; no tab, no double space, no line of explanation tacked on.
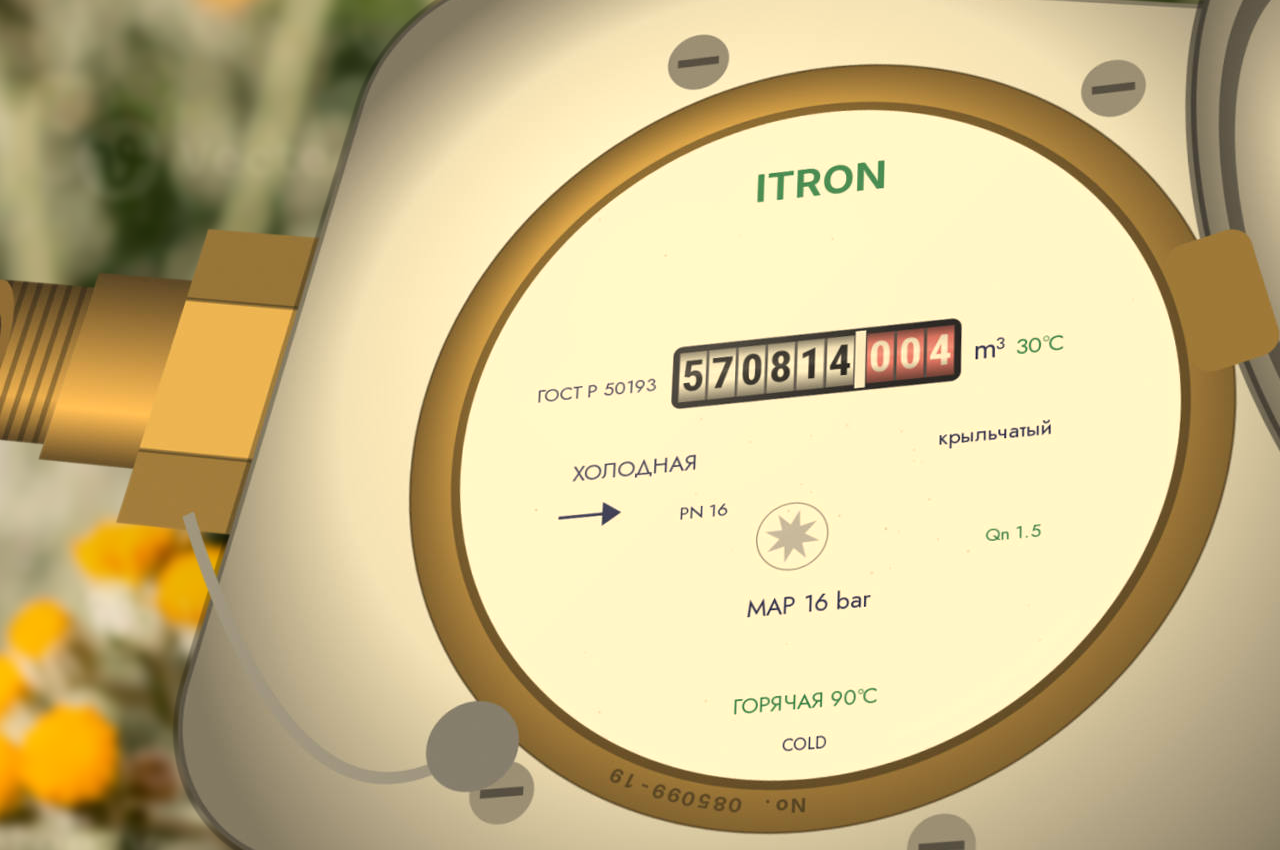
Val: 570814.004 m³
